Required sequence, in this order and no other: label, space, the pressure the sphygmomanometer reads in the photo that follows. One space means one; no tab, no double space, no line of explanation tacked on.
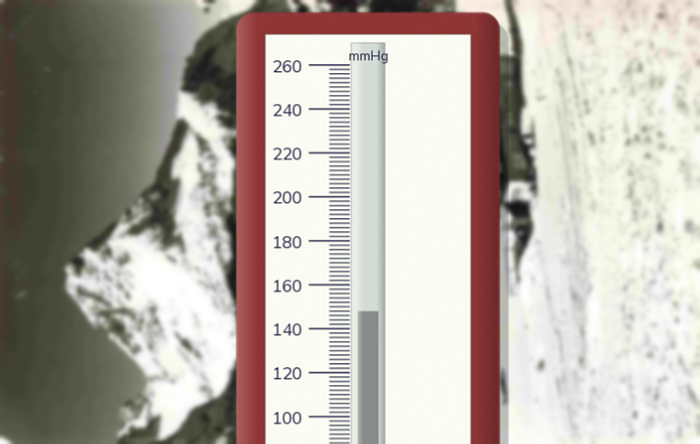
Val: 148 mmHg
